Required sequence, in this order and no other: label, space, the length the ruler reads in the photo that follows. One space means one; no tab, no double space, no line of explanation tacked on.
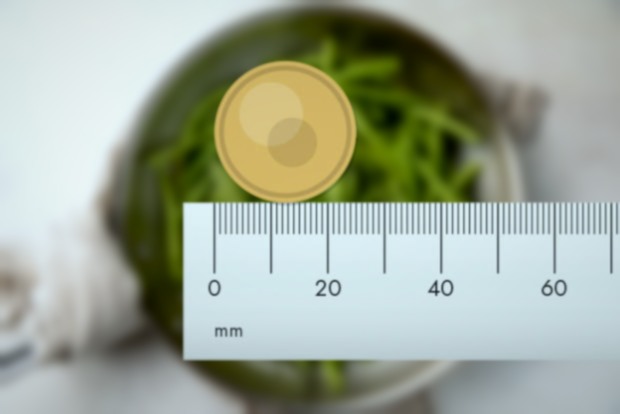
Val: 25 mm
